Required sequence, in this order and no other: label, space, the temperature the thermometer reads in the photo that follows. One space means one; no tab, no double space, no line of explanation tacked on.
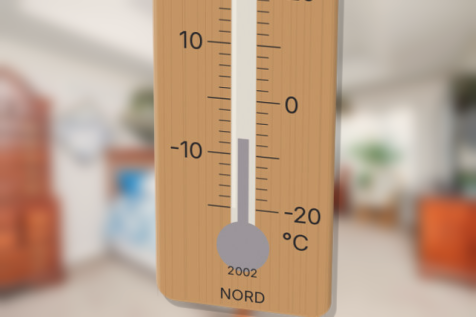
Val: -7 °C
